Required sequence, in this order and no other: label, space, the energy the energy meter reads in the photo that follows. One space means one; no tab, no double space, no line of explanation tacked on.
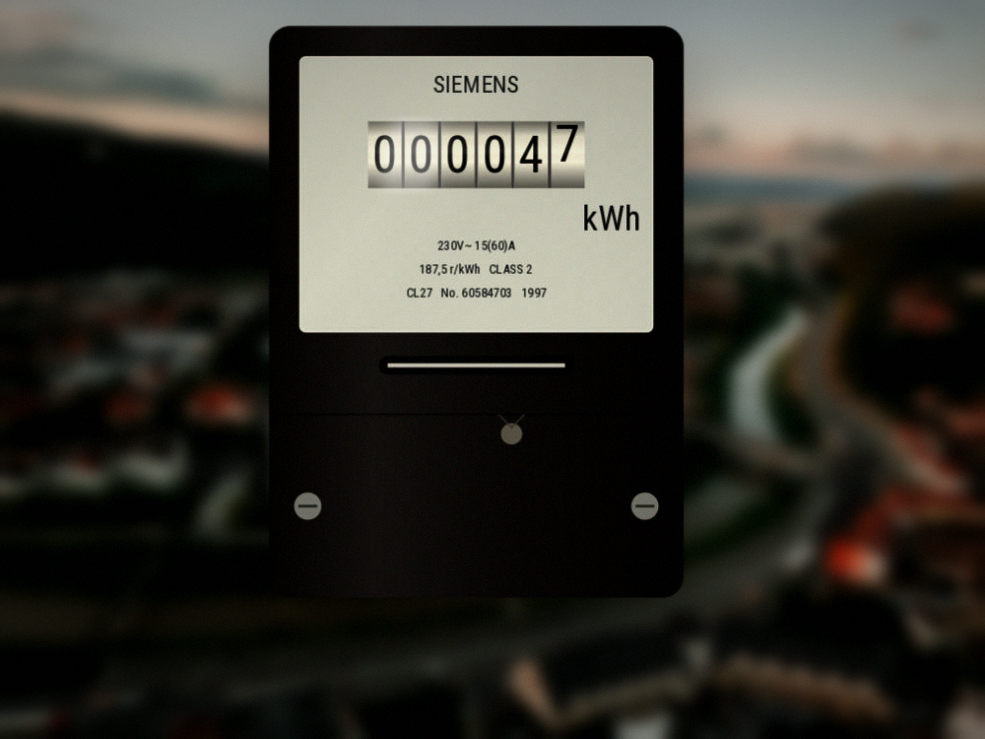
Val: 47 kWh
